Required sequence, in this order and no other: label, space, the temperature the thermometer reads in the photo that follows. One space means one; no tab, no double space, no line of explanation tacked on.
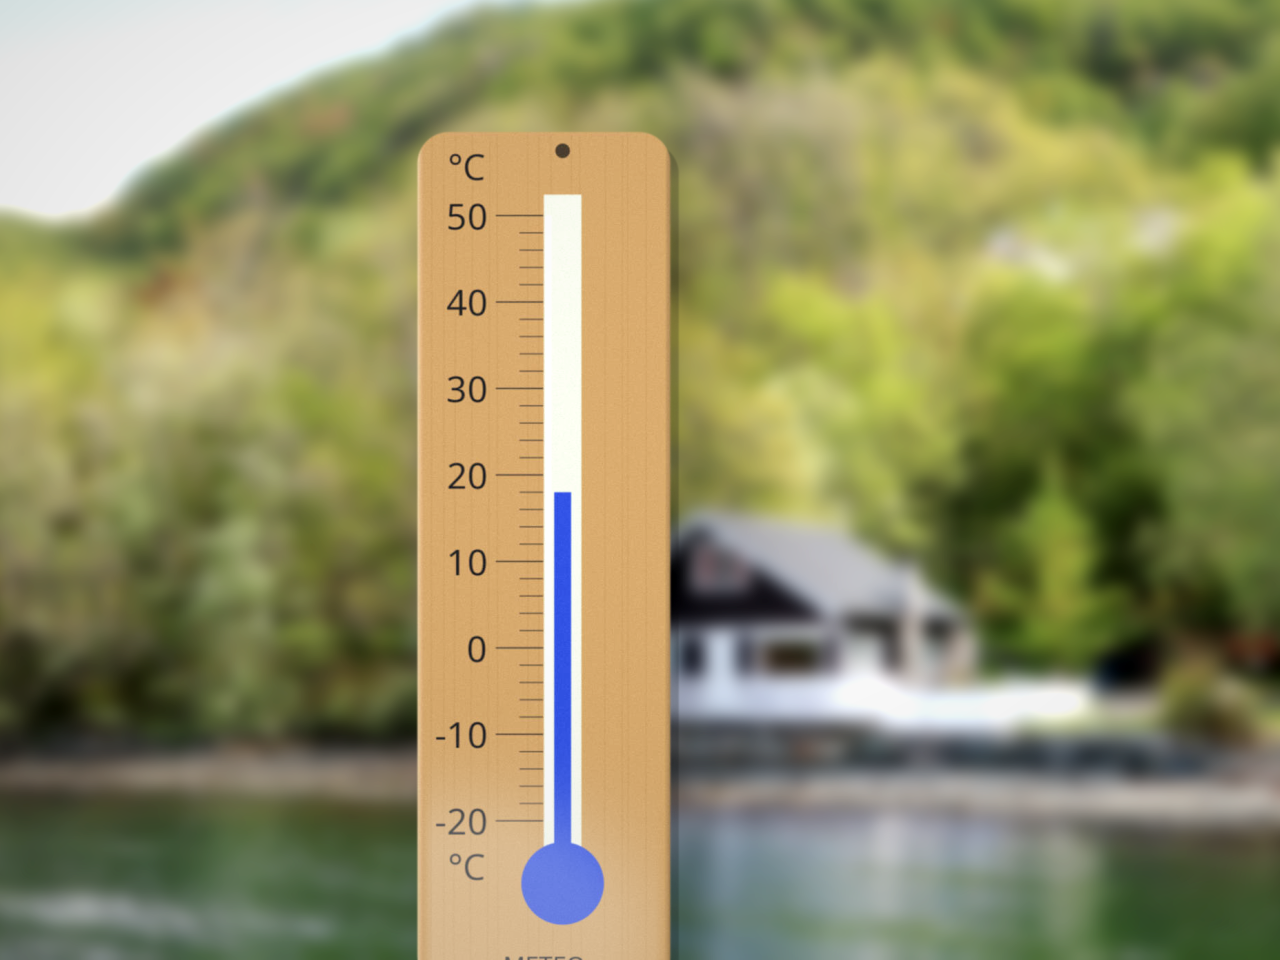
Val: 18 °C
